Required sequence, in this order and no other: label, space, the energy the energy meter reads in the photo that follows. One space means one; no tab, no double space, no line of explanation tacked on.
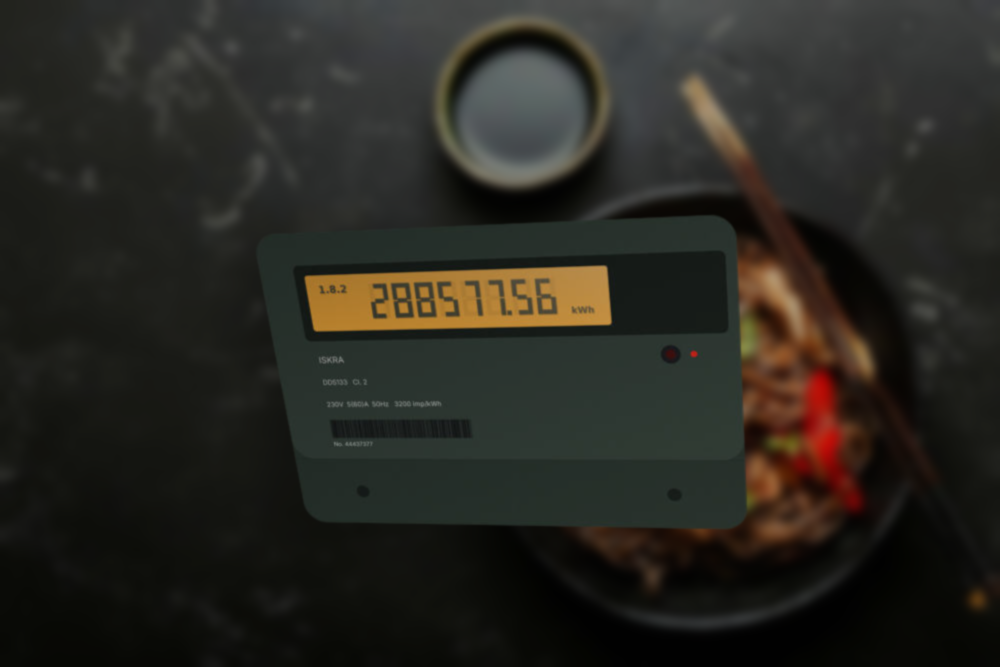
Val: 288577.56 kWh
